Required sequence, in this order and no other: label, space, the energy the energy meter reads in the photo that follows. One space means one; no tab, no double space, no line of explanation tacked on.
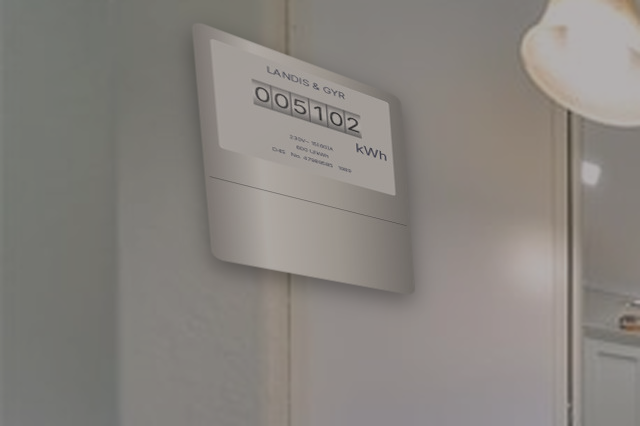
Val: 5102 kWh
